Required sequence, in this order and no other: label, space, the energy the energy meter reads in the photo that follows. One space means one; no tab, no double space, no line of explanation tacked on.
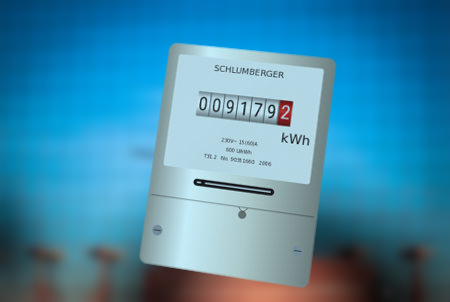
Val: 9179.2 kWh
